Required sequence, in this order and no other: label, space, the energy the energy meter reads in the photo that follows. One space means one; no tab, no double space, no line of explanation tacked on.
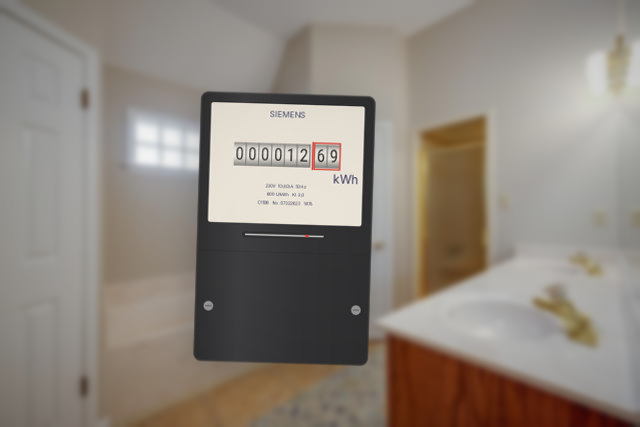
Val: 12.69 kWh
